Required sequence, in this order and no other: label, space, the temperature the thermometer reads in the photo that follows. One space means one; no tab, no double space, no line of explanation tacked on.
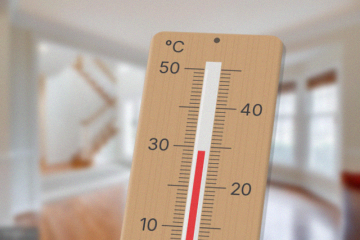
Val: 29 °C
